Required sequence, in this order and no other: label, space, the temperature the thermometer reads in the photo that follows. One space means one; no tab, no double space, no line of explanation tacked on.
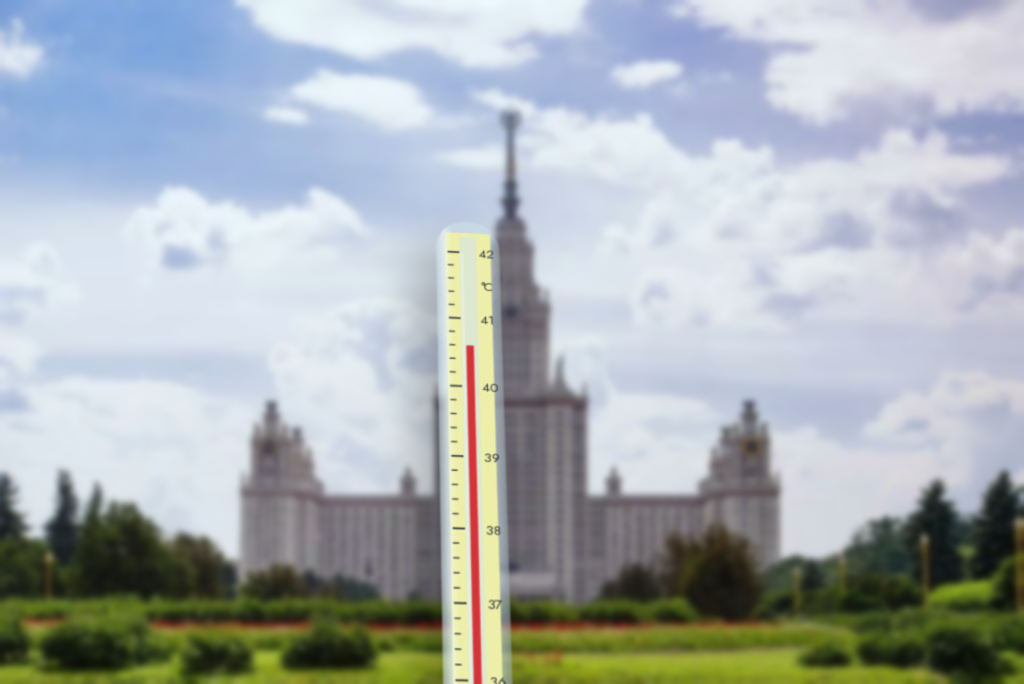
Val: 40.6 °C
